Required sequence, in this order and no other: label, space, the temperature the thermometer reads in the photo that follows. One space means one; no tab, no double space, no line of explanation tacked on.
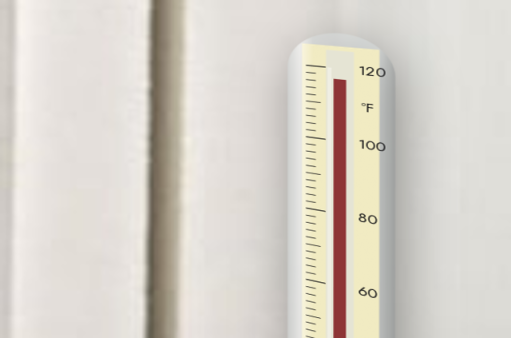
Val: 117 °F
